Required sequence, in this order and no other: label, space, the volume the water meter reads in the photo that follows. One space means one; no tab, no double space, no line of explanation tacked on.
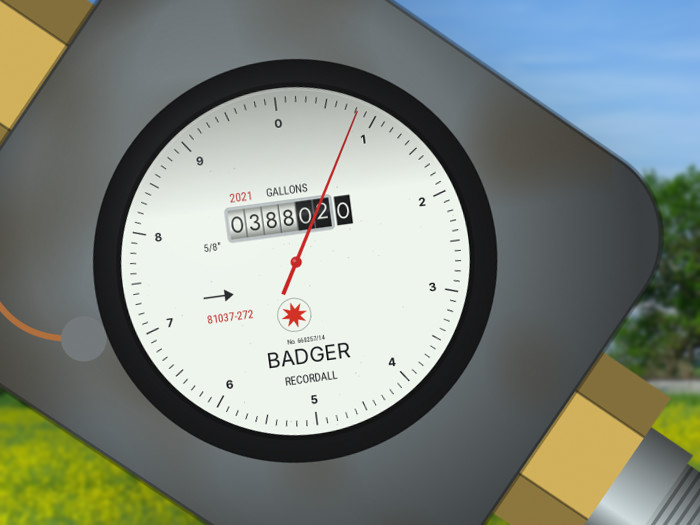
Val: 388020.8 gal
